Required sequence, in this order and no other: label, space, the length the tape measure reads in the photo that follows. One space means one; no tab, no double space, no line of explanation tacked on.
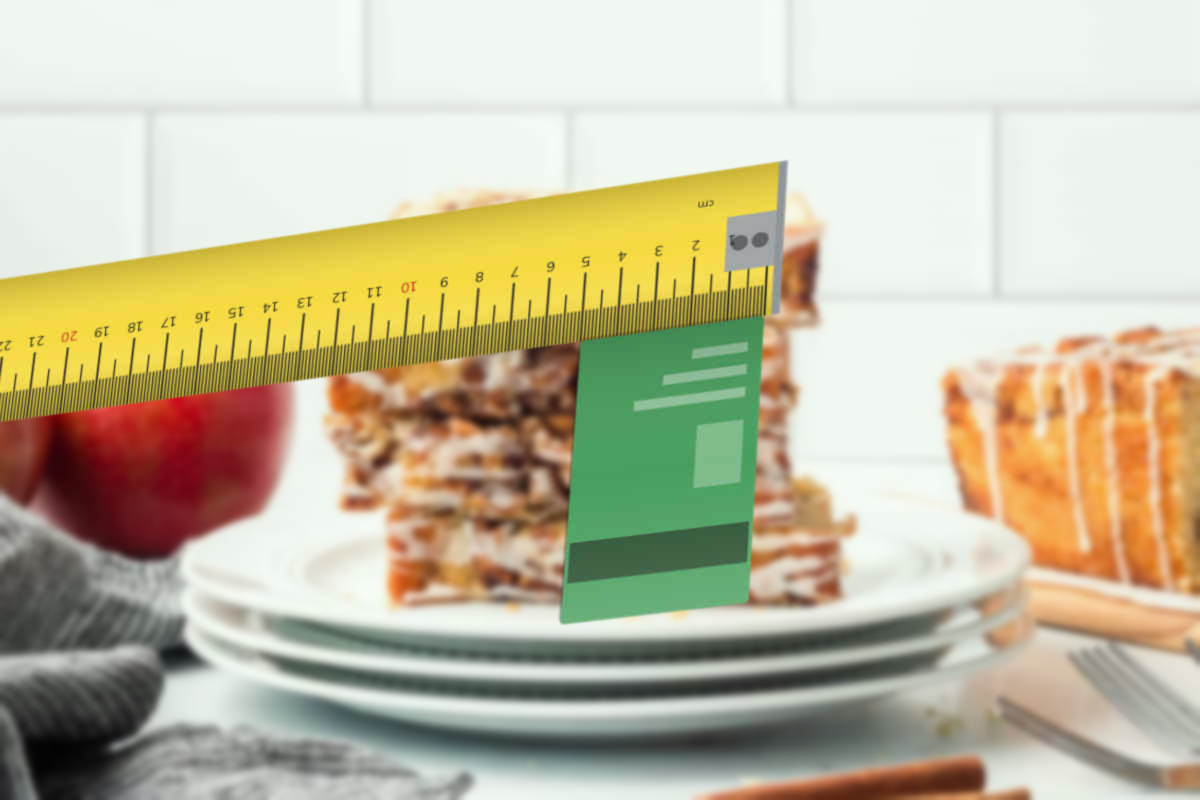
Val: 5 cm
